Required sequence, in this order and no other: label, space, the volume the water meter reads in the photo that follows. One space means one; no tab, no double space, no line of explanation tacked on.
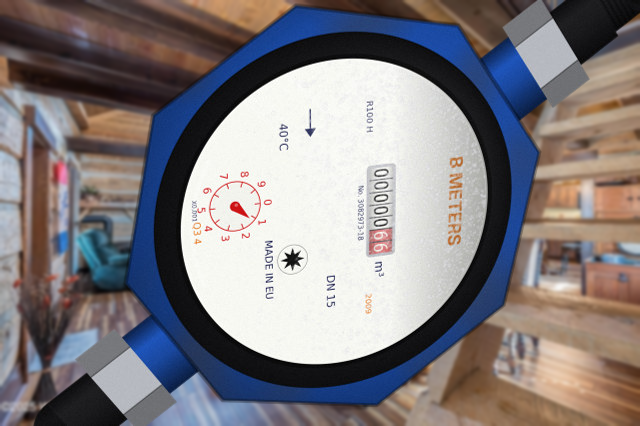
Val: 0.661 m³
